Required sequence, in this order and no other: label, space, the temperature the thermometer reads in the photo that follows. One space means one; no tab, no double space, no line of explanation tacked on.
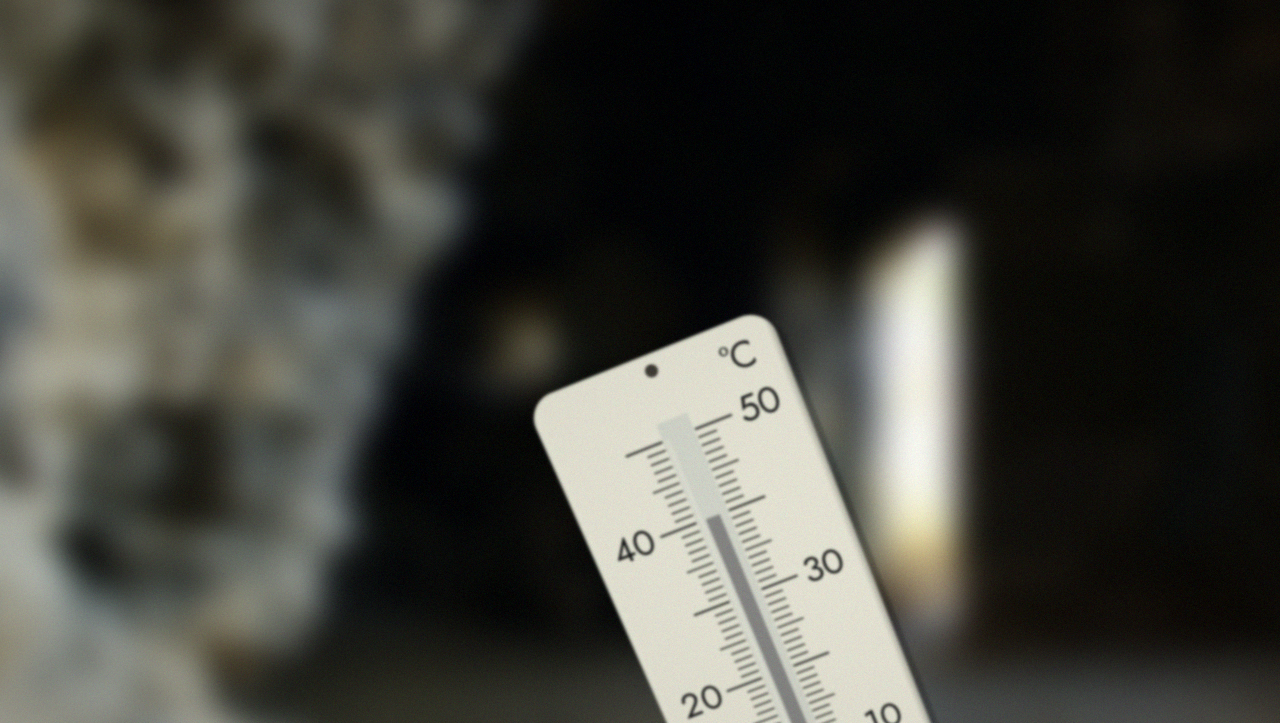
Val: 40 °C
